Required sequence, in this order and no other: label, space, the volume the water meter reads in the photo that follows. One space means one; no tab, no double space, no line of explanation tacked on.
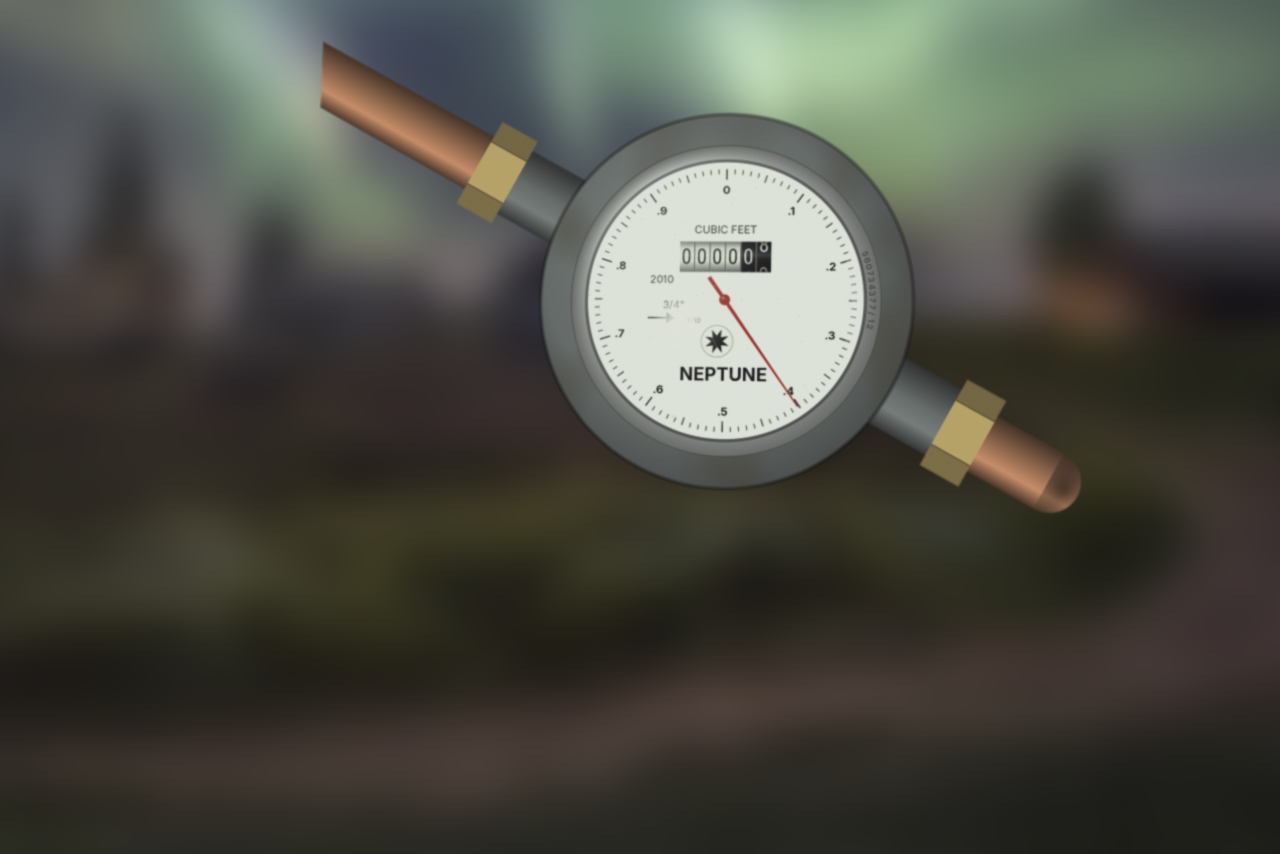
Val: 8.40 ft³
